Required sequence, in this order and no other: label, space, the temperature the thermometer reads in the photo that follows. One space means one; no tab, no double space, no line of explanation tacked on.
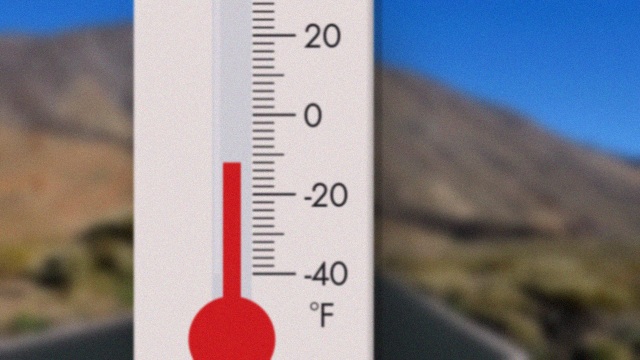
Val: -12 °F
